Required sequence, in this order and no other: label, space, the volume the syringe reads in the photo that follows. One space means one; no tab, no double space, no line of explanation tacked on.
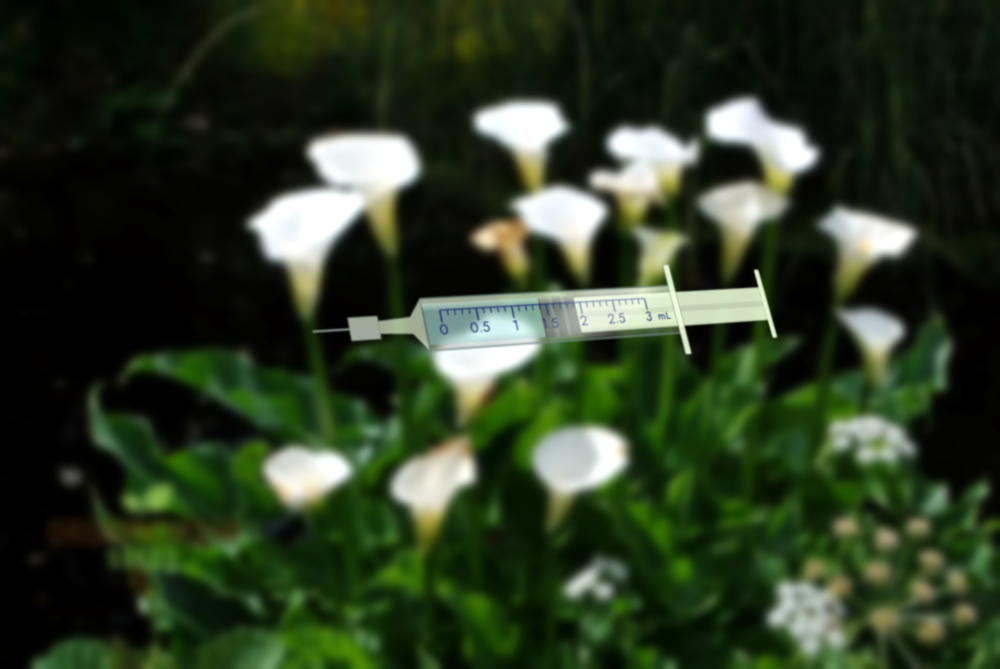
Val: 1.4 mL
